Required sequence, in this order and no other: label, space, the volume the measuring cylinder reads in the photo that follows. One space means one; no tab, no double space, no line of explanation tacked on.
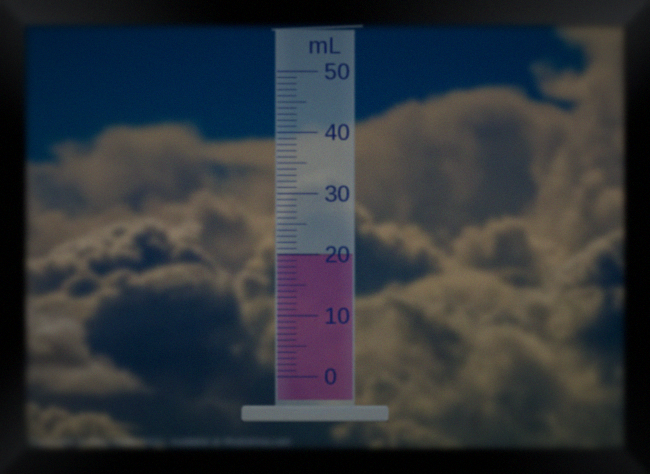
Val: 20 mL
